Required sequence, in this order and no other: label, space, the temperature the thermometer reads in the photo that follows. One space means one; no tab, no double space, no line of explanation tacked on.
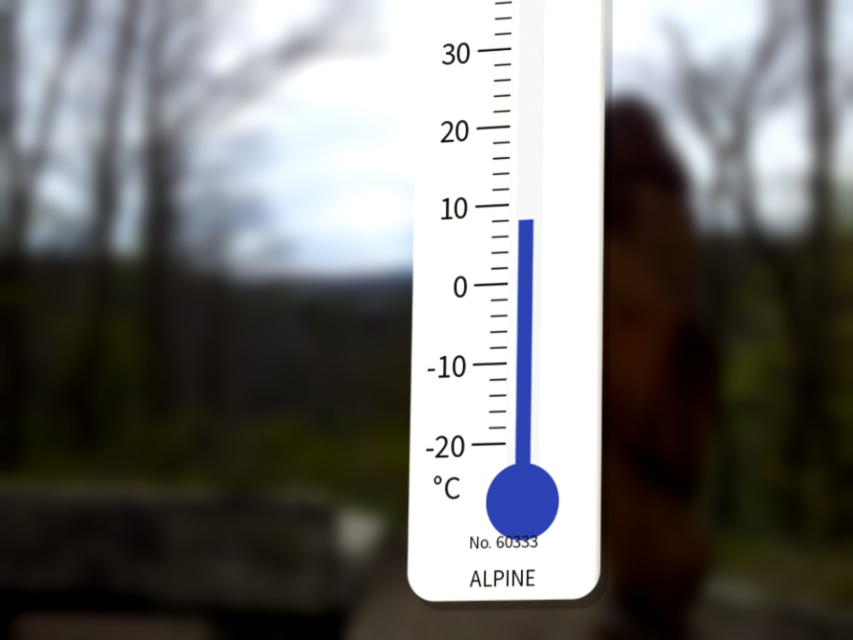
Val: 8 °C
